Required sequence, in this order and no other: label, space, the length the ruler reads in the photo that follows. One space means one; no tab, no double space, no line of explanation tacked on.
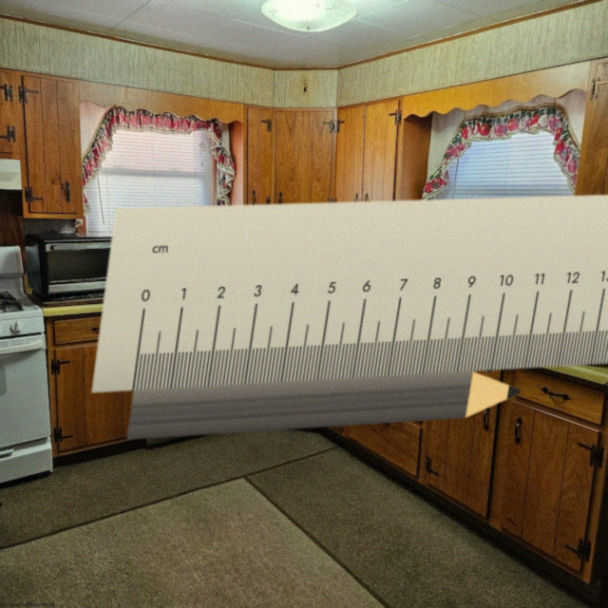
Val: 11 cm
